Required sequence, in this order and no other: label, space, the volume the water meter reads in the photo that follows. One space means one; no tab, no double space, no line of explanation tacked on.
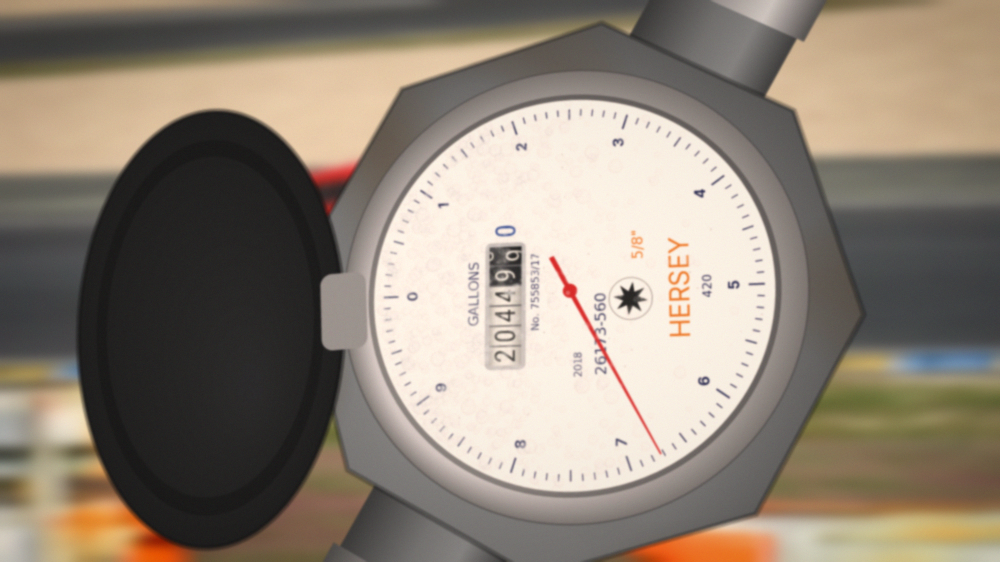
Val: 2044986.7 gal
